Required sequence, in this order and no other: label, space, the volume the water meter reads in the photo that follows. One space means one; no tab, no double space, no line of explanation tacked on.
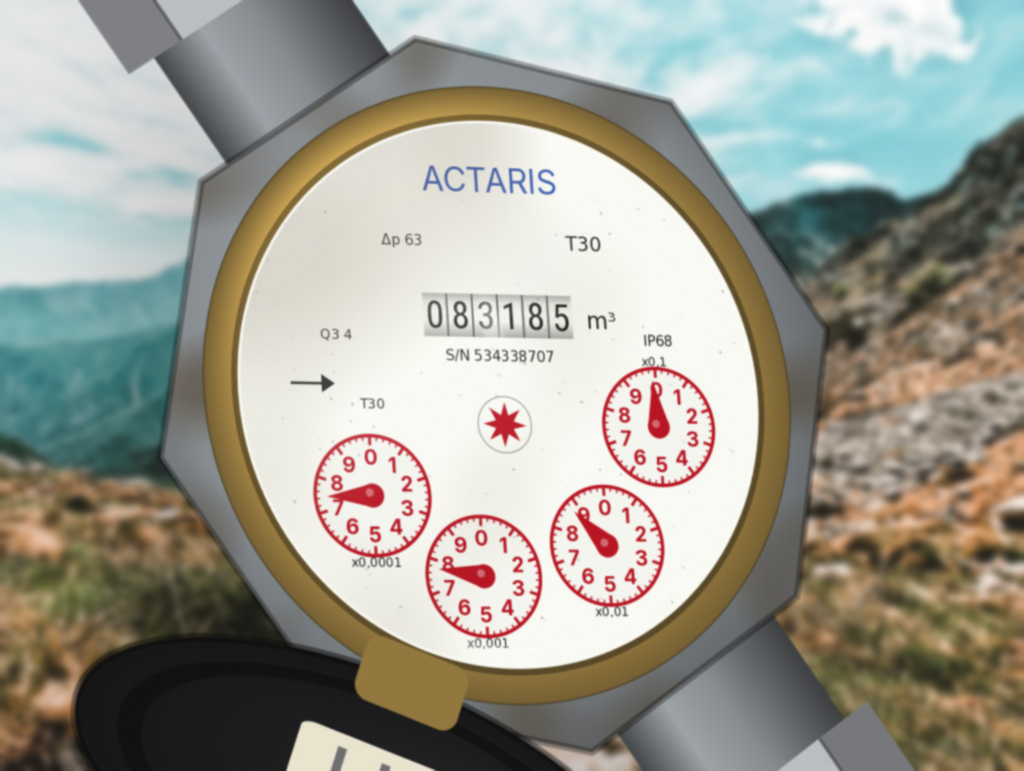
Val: 83184.9877 m³
